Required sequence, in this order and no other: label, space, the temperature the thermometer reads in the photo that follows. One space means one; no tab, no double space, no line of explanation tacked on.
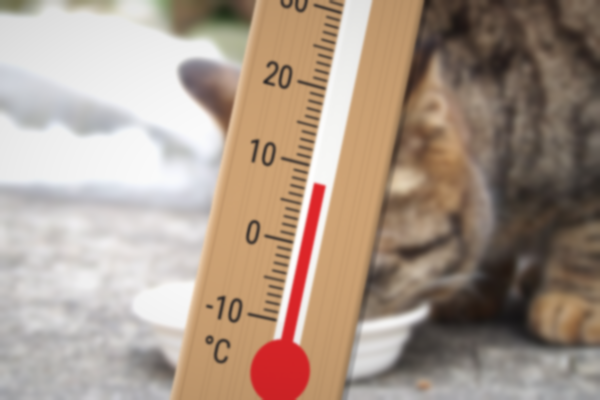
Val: 8 °C
